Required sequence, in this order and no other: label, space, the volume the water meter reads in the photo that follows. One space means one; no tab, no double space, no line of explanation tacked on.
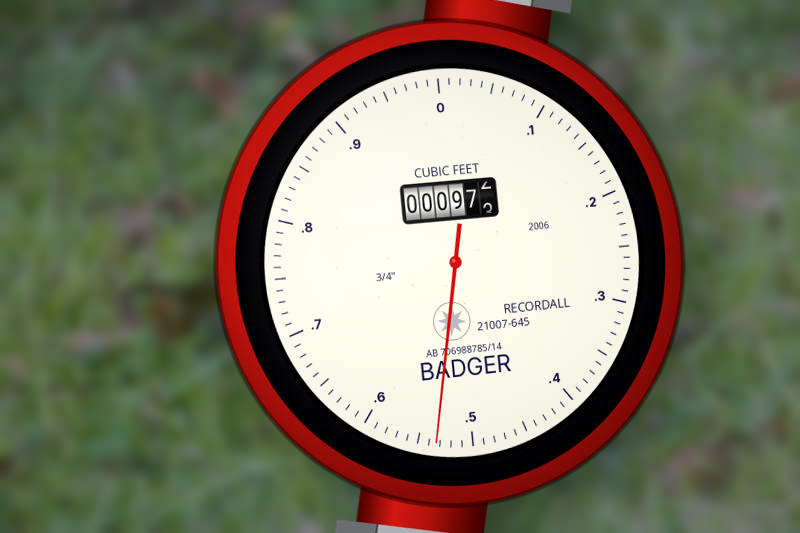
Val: 972.53 ft³
